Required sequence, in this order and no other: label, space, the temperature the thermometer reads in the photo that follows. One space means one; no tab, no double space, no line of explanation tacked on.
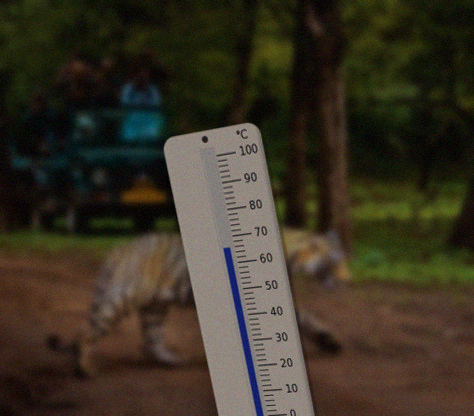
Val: 66 °C
